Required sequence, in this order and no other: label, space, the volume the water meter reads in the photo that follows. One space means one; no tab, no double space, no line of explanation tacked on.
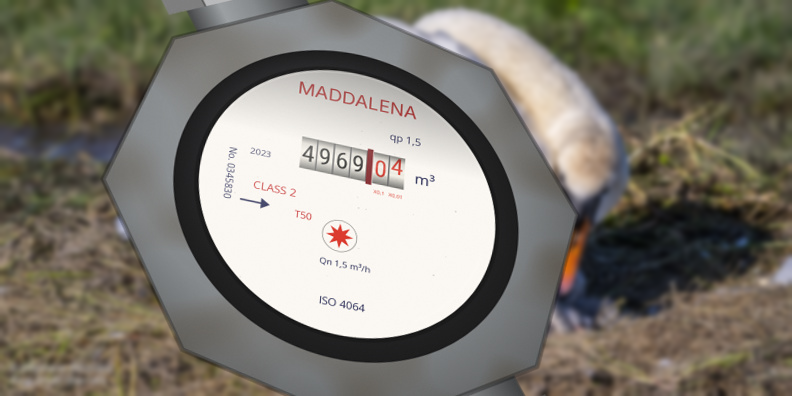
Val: 4969.04 m³
